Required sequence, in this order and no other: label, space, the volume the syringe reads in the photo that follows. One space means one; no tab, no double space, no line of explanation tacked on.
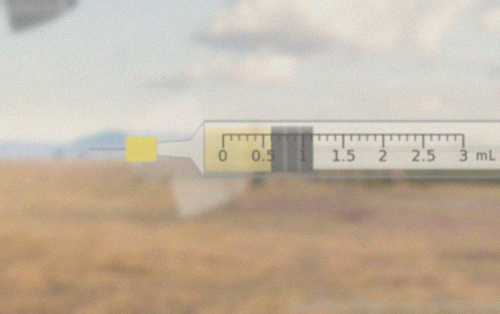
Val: 0.6 mL
